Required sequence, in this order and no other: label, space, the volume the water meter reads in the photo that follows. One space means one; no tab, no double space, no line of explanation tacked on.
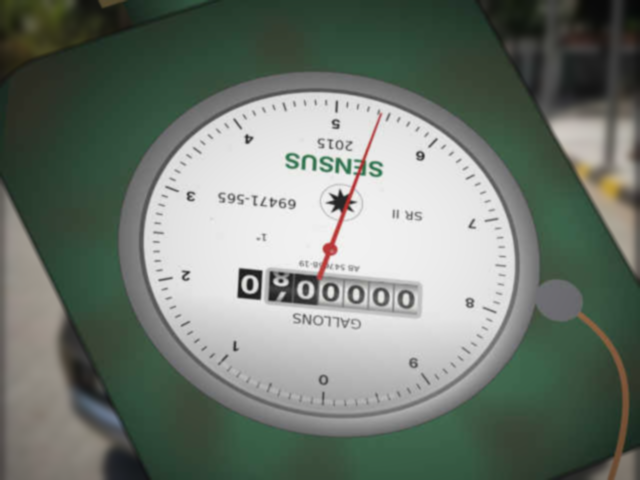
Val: 75.4 gal
